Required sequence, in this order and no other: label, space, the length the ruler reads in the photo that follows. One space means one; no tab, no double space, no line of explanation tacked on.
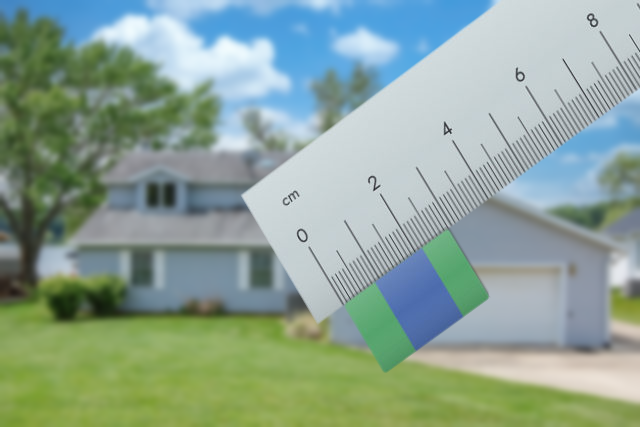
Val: 2.9 cm
